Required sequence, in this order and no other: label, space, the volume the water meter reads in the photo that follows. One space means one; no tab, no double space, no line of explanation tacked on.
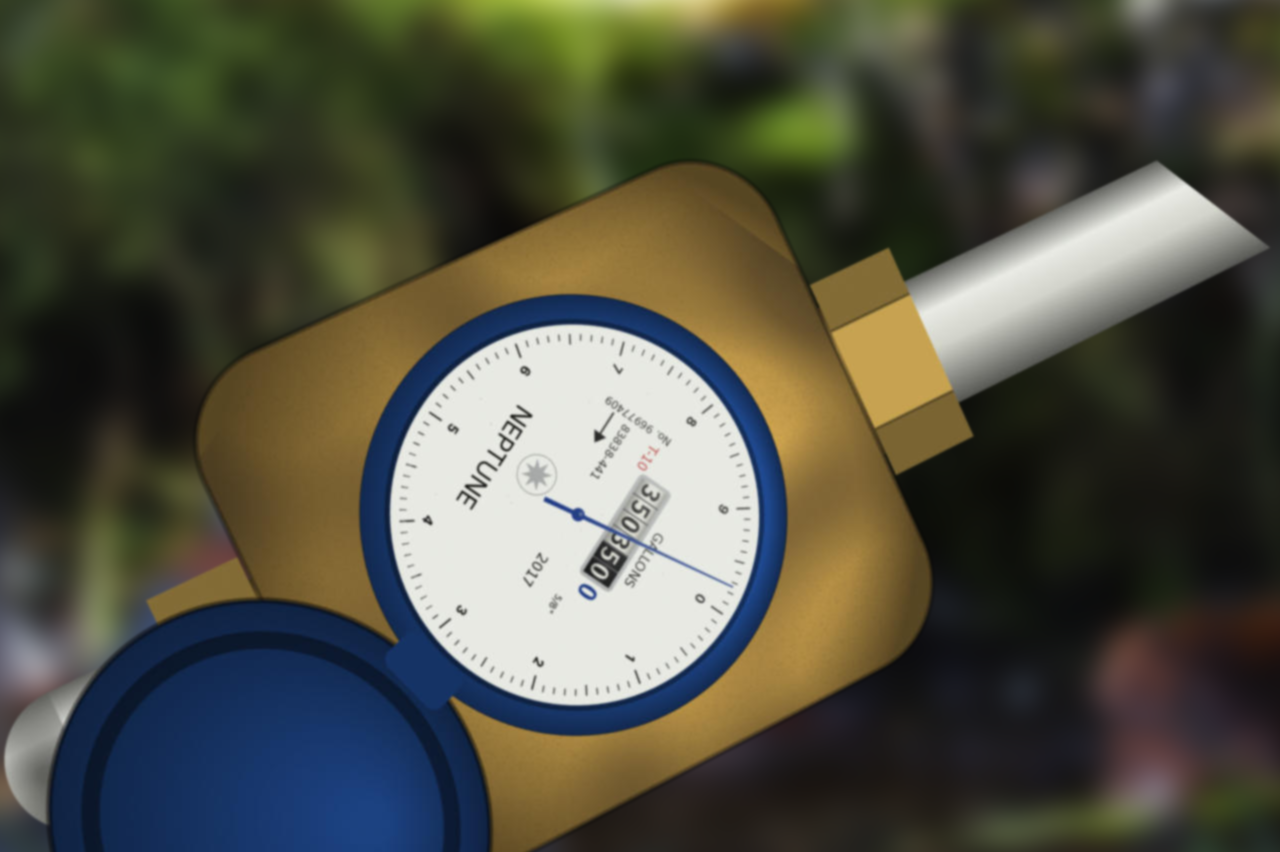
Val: 3503499.7 gal
